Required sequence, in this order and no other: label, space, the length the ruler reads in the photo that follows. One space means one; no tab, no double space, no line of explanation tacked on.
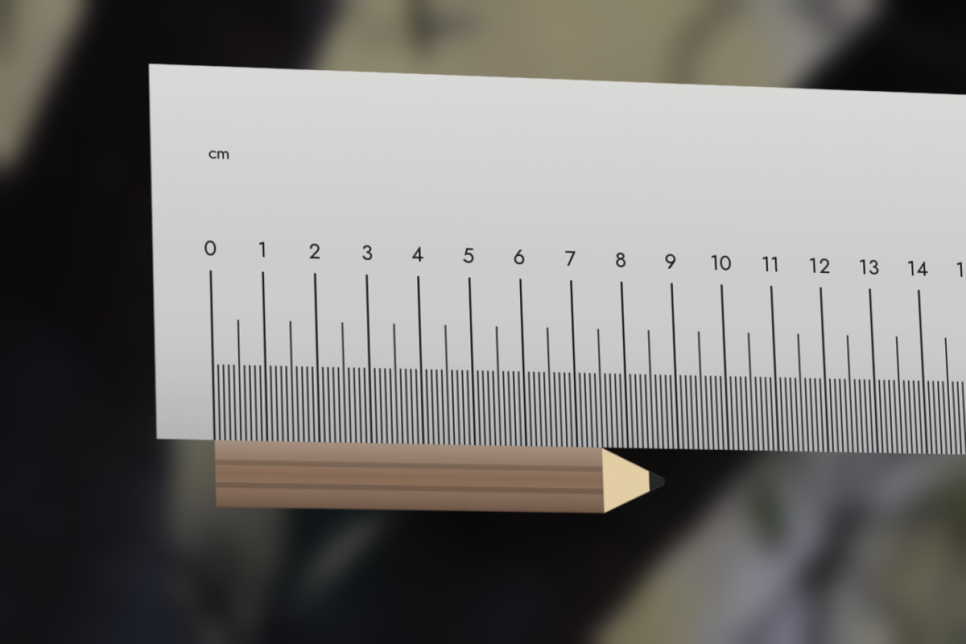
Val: 8.7 cm
